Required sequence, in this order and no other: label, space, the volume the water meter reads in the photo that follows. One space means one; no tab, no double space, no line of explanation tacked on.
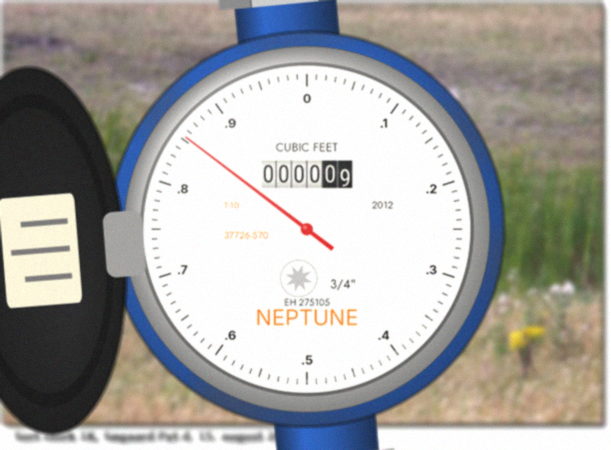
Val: 8.85 ft³
